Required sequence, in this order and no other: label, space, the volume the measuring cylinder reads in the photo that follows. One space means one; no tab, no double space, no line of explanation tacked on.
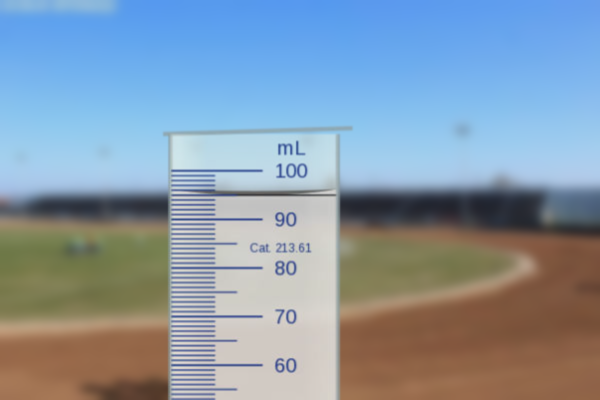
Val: 95 mL
